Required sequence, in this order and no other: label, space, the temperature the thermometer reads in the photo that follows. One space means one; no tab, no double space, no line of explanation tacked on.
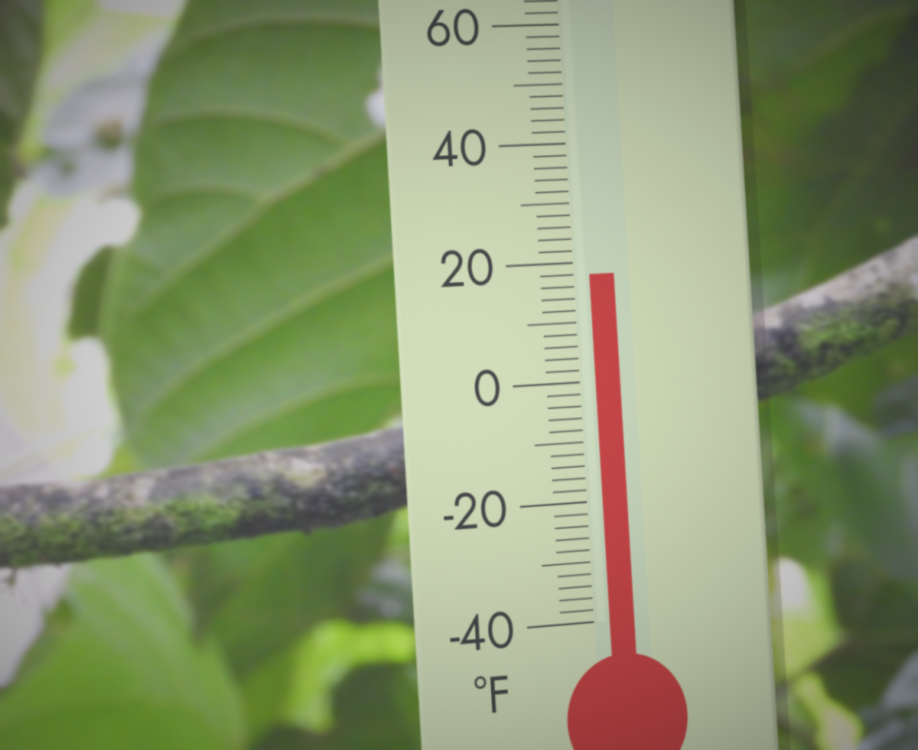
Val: 18 °F
